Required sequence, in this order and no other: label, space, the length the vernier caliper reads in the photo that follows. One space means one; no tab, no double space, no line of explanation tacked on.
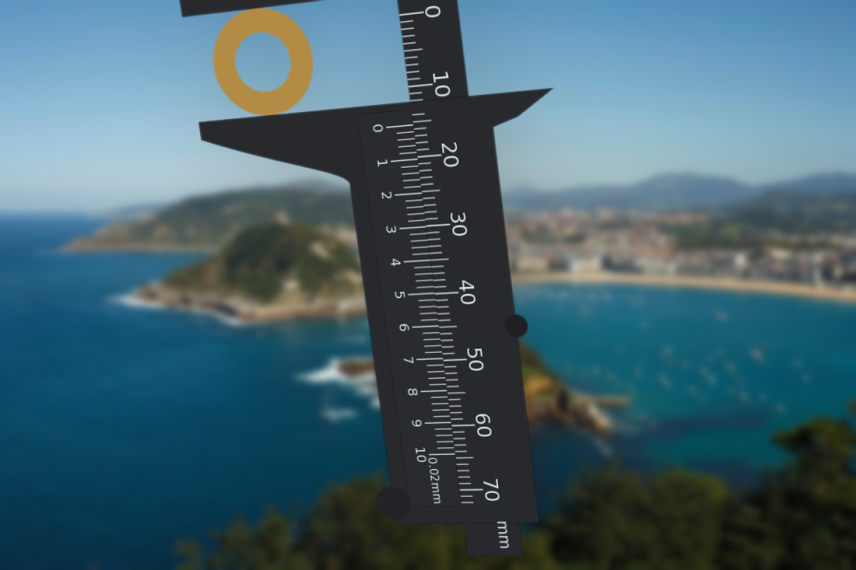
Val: 15.4 mm
